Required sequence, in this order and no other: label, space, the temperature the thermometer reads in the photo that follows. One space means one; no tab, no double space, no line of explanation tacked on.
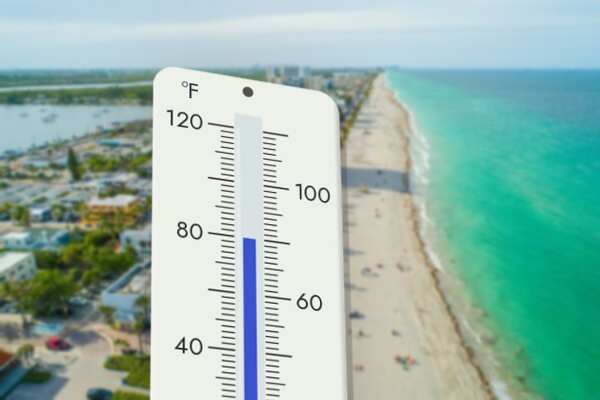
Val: 80 °F
